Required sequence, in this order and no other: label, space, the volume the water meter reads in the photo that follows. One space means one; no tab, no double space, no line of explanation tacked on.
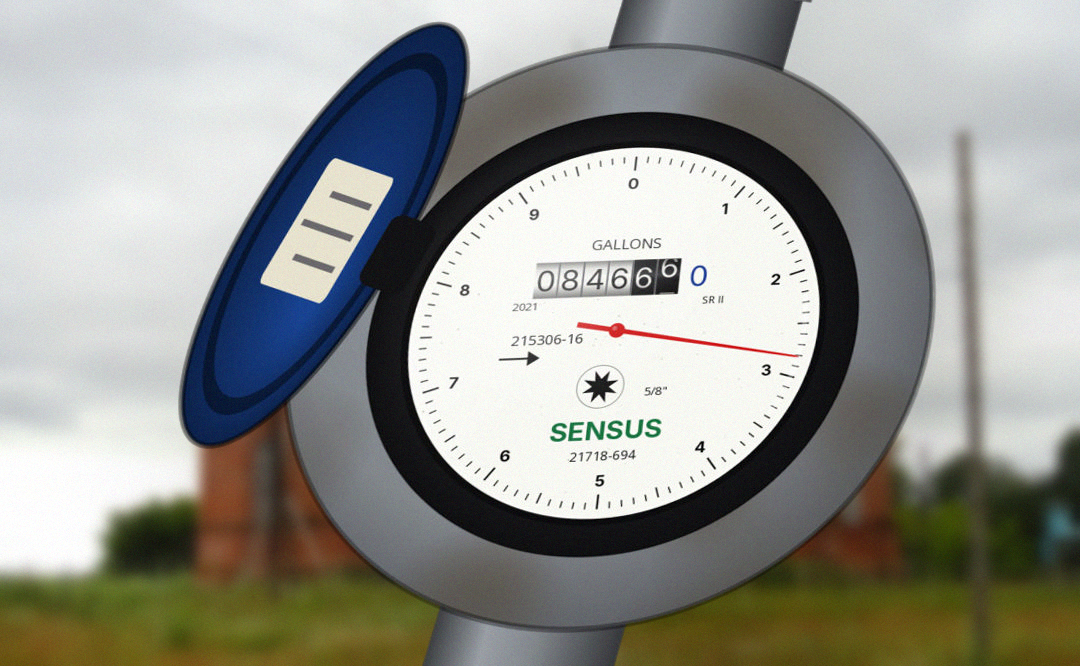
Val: 846662.8 gal
